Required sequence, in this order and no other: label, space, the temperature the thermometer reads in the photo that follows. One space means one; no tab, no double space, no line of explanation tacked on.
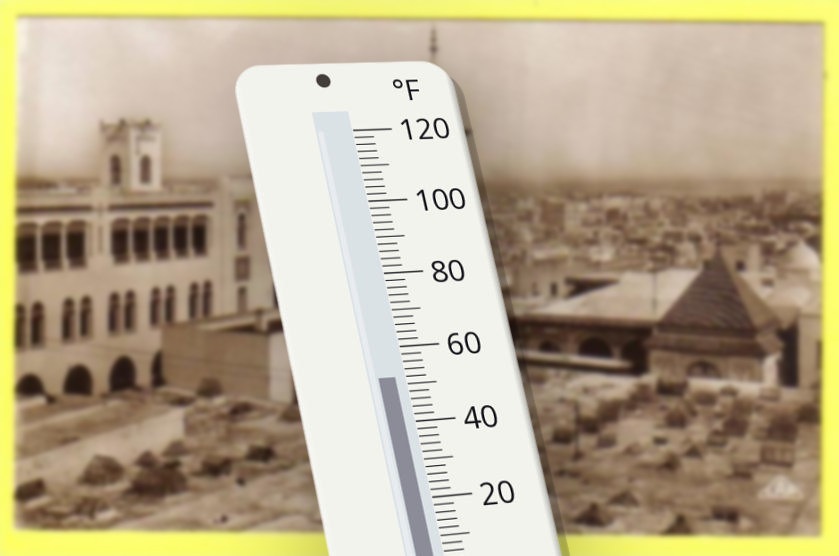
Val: 52 °F
